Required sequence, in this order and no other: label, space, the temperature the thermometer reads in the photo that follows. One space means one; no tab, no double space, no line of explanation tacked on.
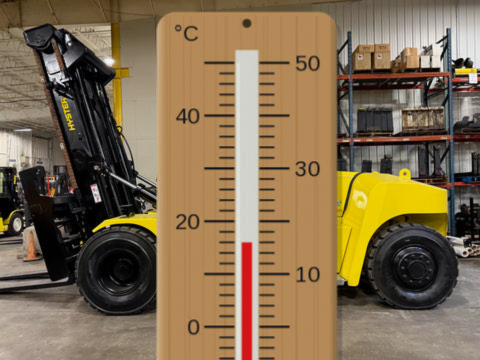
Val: 16 °C
